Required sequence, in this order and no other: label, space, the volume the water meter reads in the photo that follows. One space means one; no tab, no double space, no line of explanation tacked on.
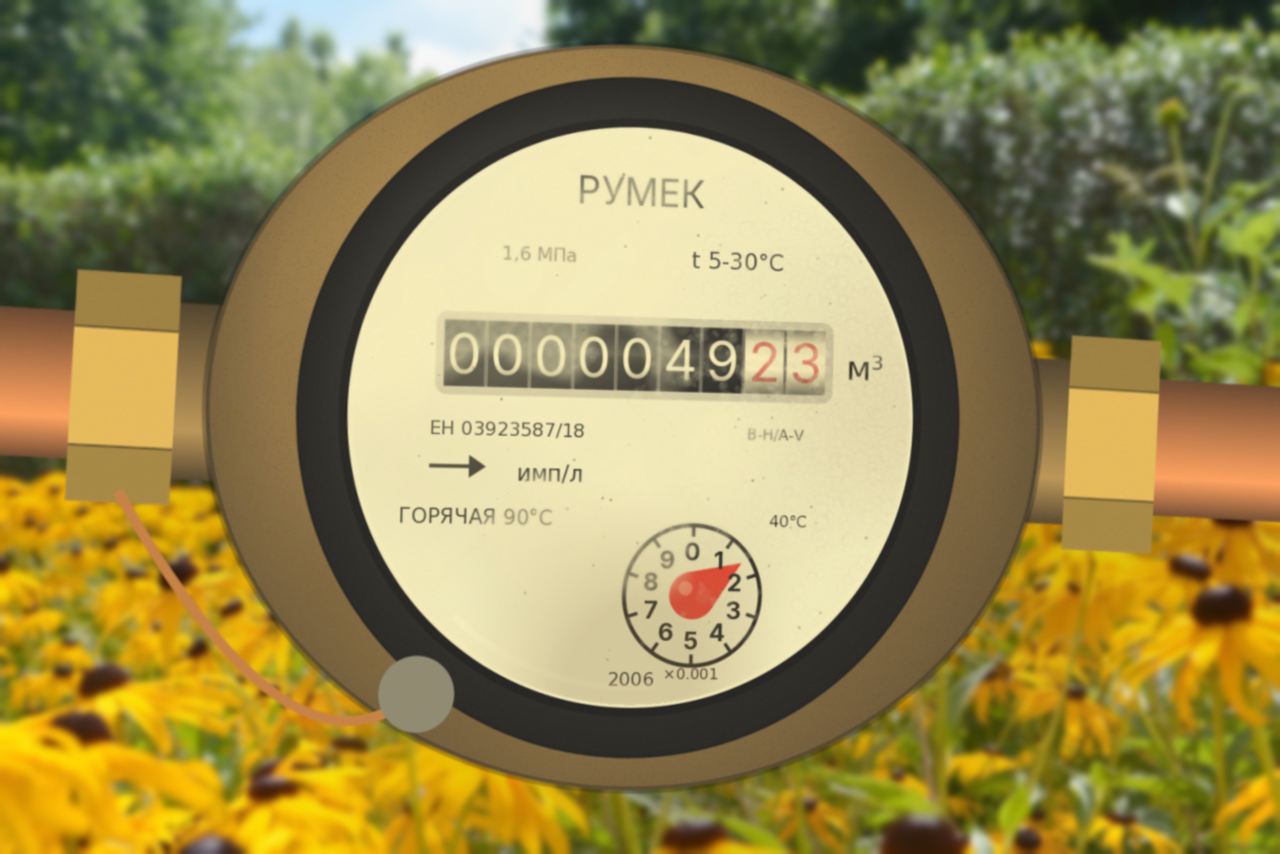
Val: 49.231 m³
